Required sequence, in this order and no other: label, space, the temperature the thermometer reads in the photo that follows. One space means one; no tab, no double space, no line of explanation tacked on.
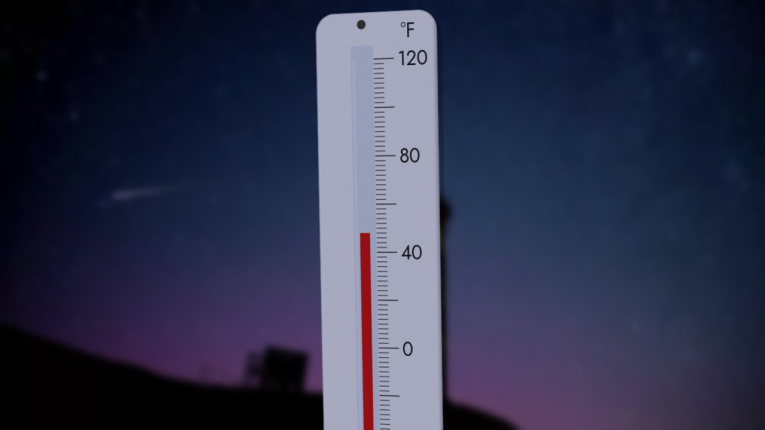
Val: 48 °F
